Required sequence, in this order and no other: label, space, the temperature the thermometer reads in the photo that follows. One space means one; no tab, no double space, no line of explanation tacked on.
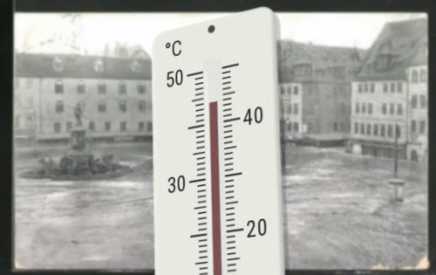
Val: 44 °C
